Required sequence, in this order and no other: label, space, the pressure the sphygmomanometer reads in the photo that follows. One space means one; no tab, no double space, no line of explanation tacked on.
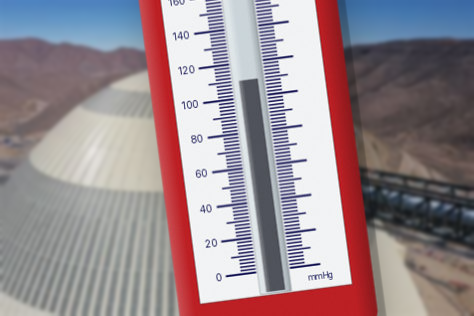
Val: 110 mmHg
